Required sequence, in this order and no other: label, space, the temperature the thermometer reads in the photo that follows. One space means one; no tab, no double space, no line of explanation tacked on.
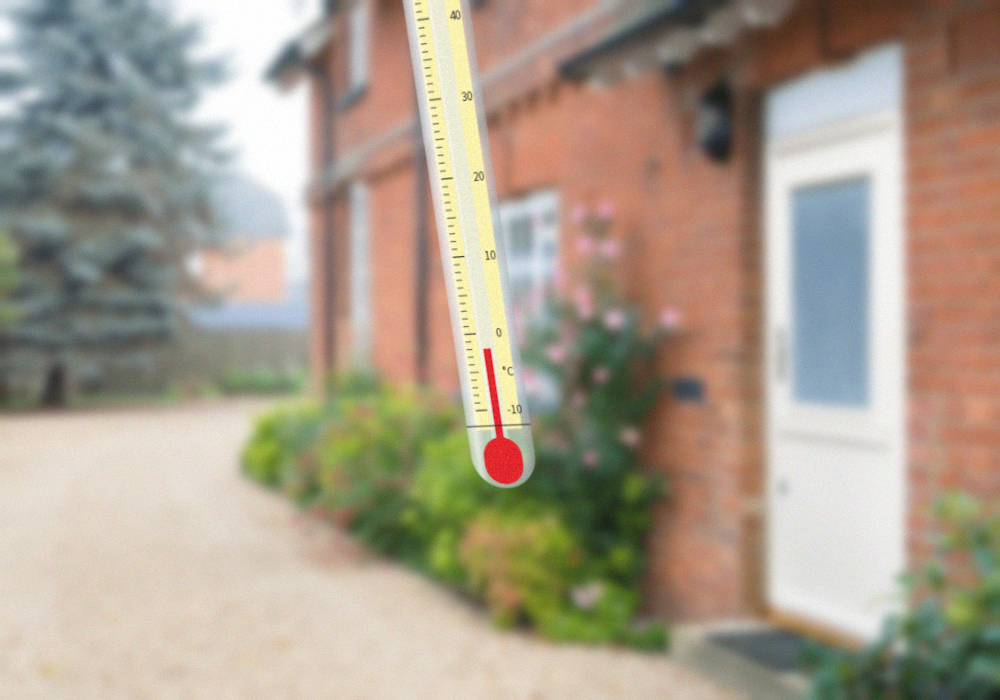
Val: -2 °C
